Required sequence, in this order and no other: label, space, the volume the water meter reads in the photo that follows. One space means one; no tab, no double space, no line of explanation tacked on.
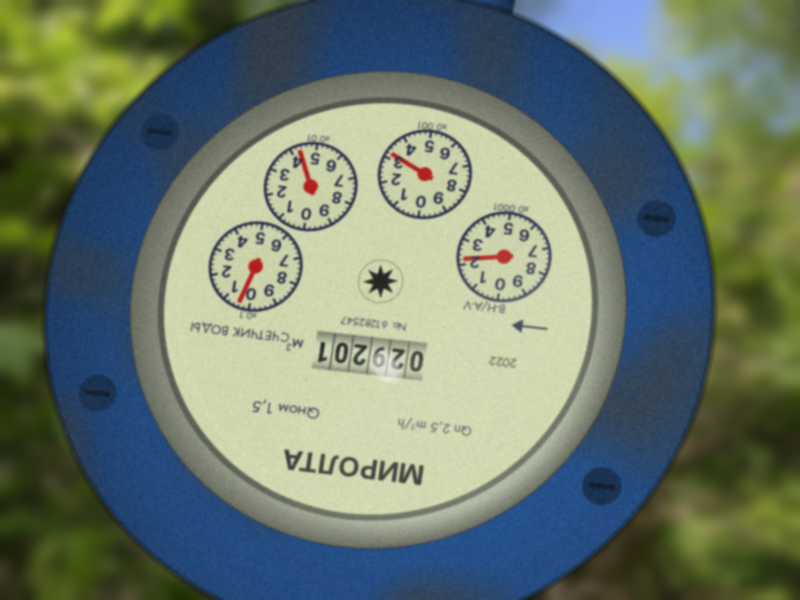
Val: 29201.0432 m³
